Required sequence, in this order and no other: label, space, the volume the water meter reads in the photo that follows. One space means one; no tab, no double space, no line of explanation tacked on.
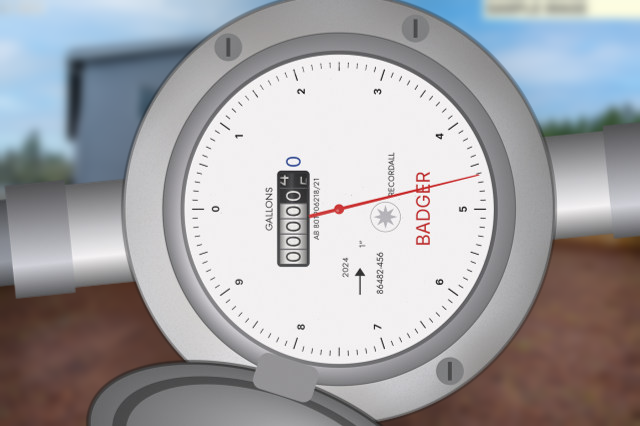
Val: 44.6 gal
